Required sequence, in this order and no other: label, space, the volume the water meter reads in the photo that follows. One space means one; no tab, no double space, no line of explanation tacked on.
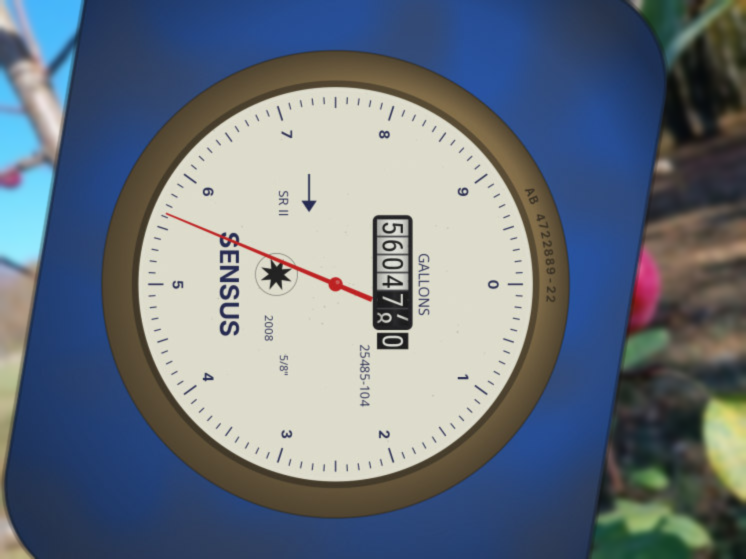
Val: 5604775.6 gal
